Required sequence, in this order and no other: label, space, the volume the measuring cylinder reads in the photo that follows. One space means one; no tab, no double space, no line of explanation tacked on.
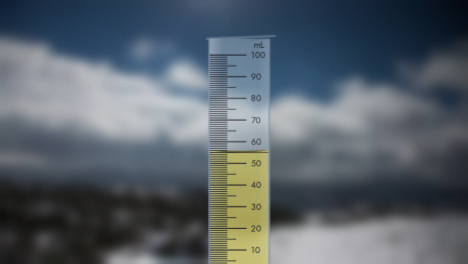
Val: 55 mL
